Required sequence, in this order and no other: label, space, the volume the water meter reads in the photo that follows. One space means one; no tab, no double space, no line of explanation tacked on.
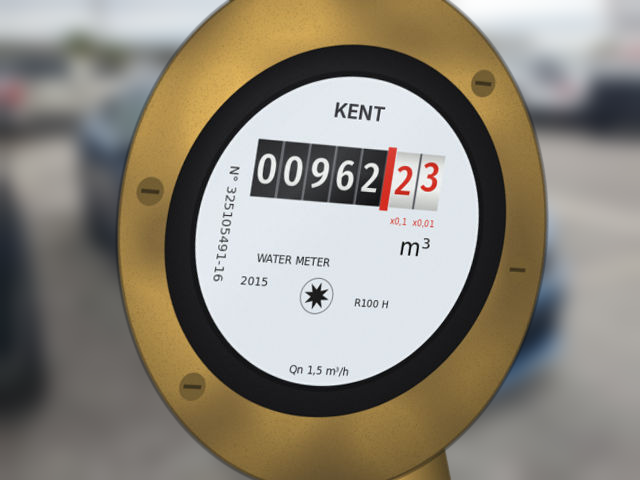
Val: 962.23 m³
